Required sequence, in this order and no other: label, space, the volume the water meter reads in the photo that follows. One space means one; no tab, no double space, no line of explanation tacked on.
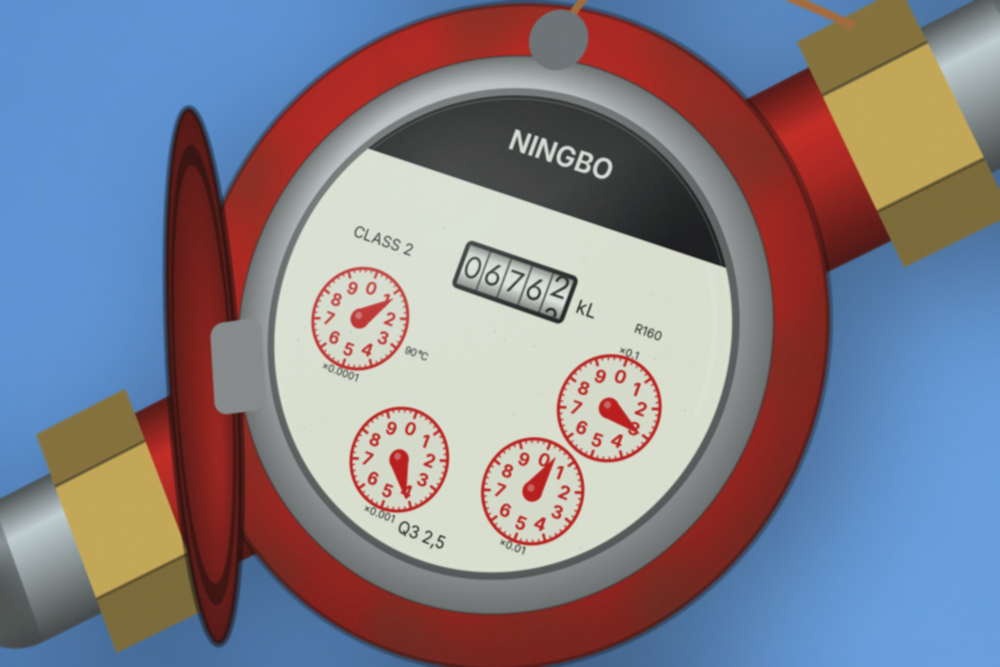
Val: 6762.3041 kL
